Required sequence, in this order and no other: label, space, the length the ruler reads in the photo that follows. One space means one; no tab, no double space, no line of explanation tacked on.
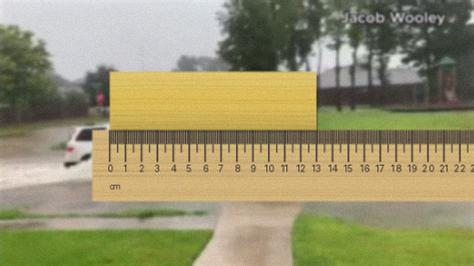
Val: 13 cm
